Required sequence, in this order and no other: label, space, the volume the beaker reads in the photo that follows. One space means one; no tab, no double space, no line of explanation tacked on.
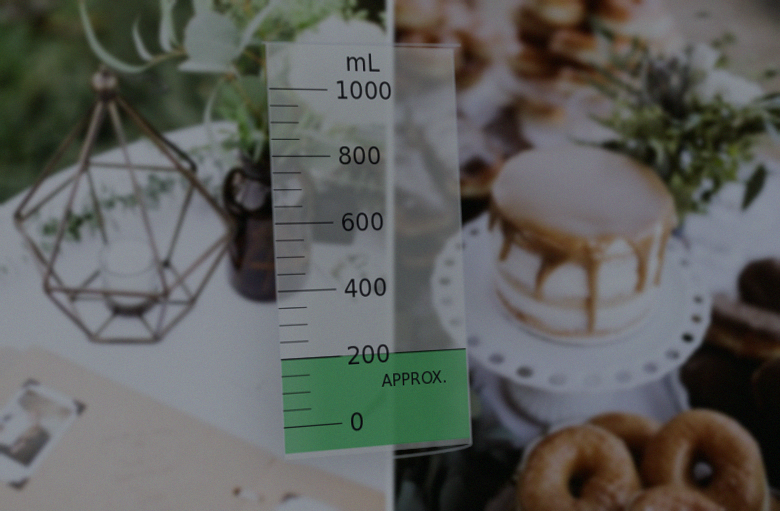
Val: 200 mL
